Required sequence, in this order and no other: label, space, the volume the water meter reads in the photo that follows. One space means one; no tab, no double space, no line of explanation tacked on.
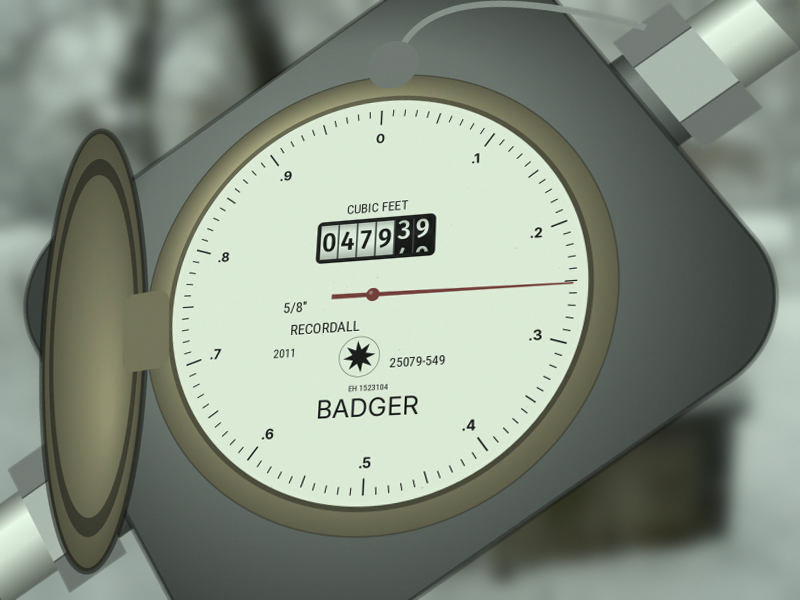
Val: 47939.25 ft³
